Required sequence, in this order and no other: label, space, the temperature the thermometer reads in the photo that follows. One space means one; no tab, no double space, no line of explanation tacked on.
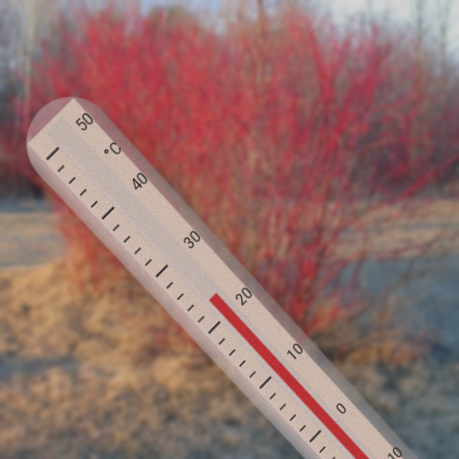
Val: 23 °C
